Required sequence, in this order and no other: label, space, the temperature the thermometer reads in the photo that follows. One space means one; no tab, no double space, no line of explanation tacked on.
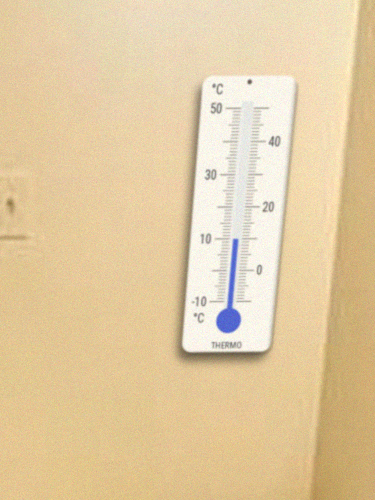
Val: 10 °C
